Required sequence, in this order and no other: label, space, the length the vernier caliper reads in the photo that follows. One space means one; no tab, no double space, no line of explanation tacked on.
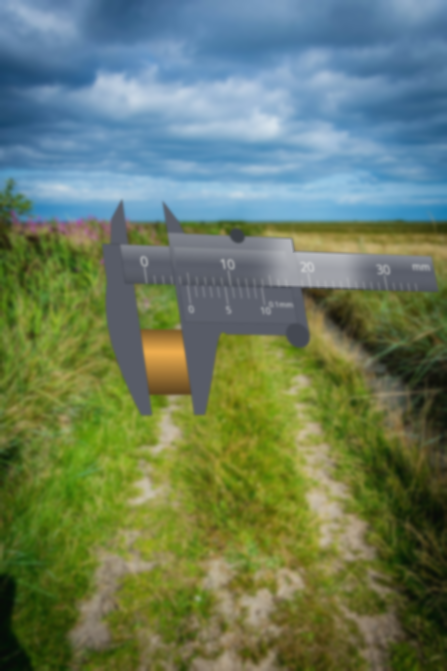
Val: 4.8 mm
